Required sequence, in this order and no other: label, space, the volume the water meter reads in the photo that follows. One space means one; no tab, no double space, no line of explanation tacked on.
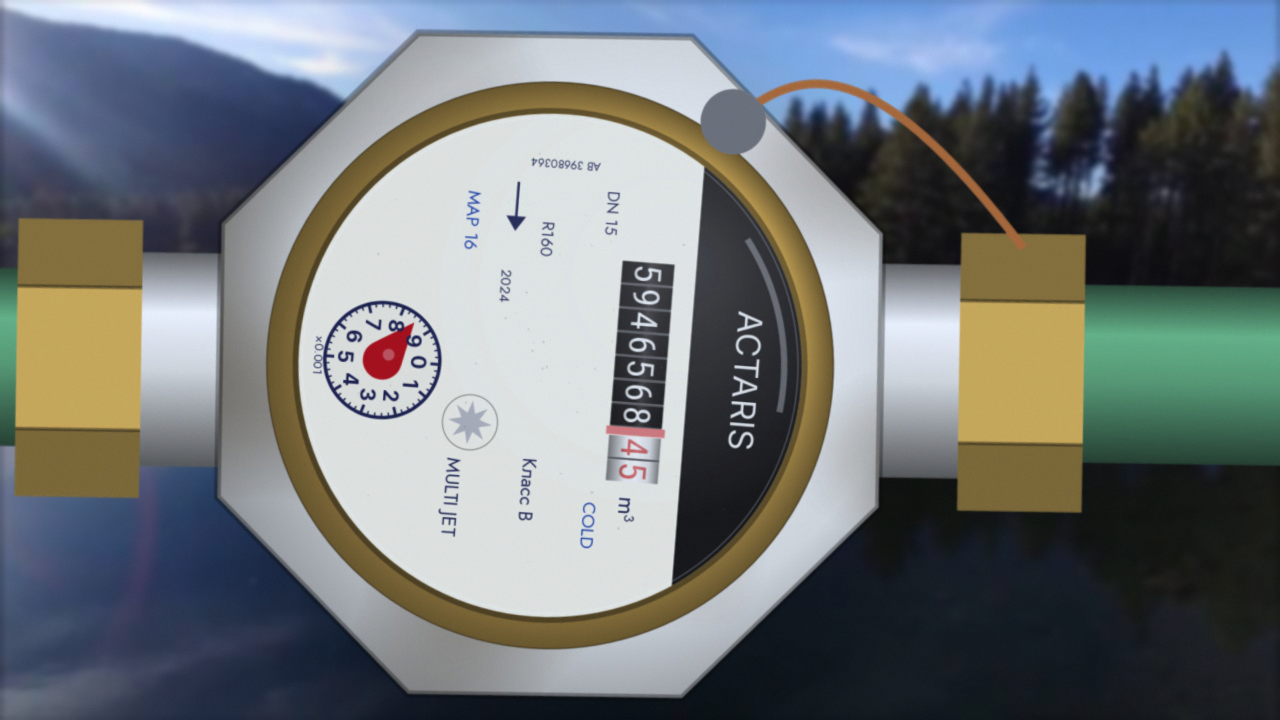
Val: 5946568.458 m³
